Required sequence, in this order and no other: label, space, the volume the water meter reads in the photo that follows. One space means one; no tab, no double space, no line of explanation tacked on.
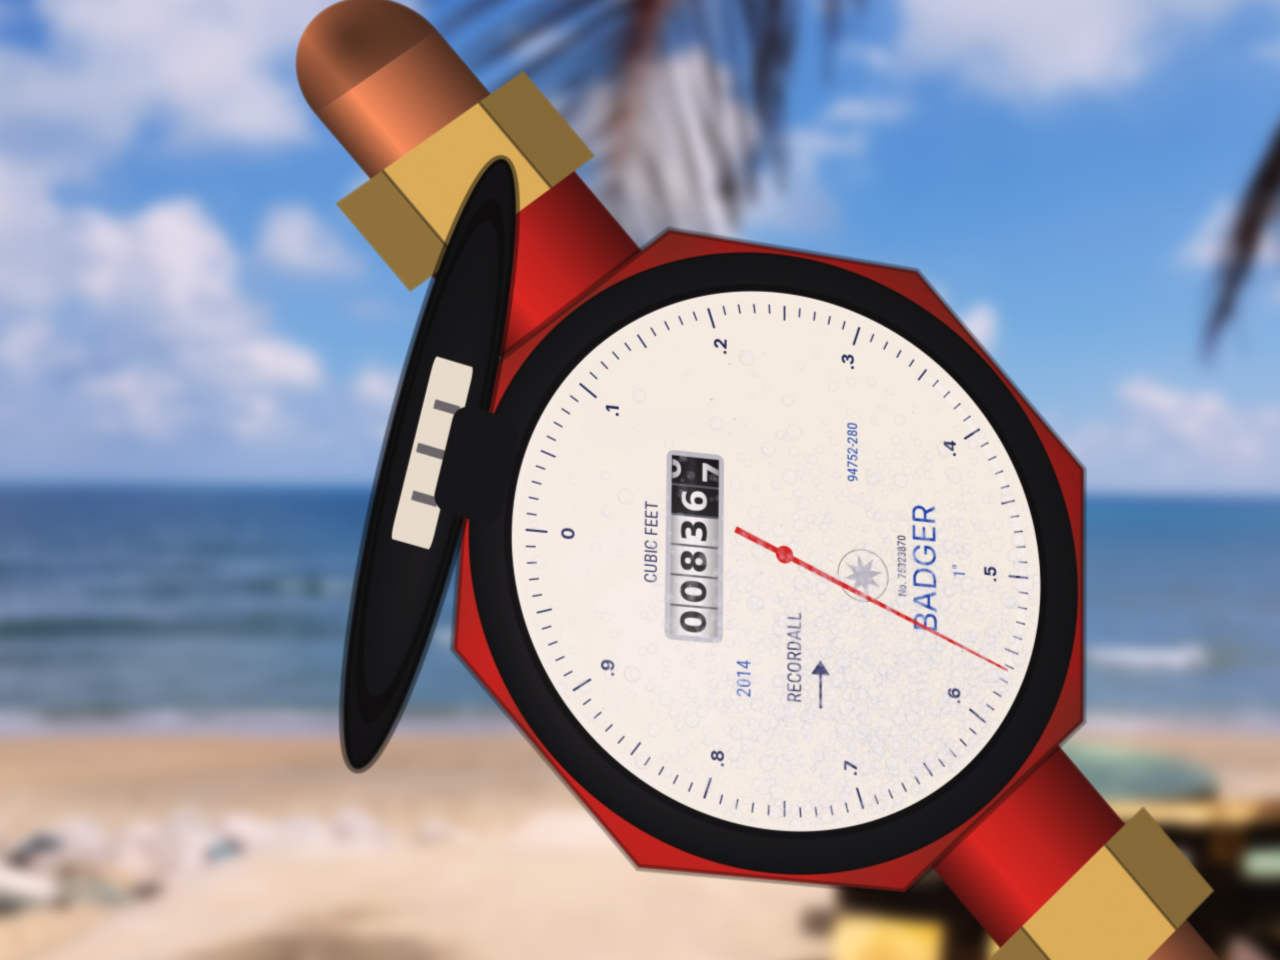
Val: 8366.56 ft³
